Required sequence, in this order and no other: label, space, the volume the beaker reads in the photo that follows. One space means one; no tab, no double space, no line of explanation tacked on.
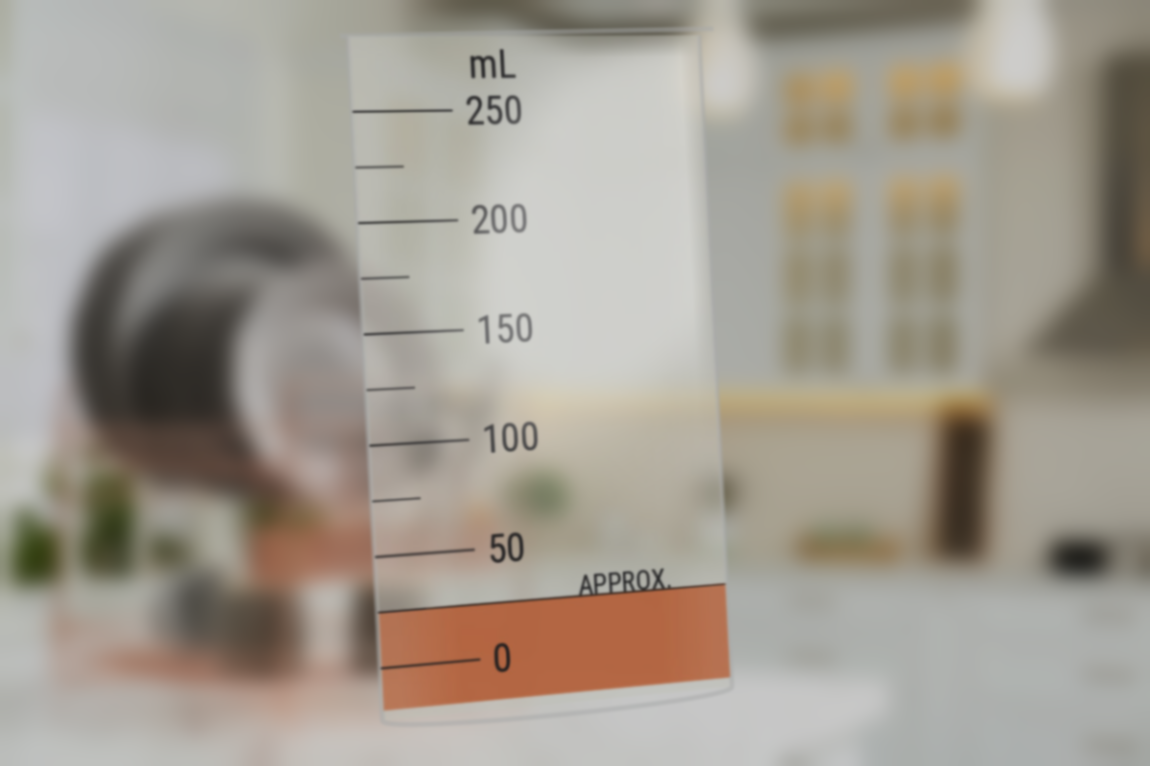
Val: 25 mL
